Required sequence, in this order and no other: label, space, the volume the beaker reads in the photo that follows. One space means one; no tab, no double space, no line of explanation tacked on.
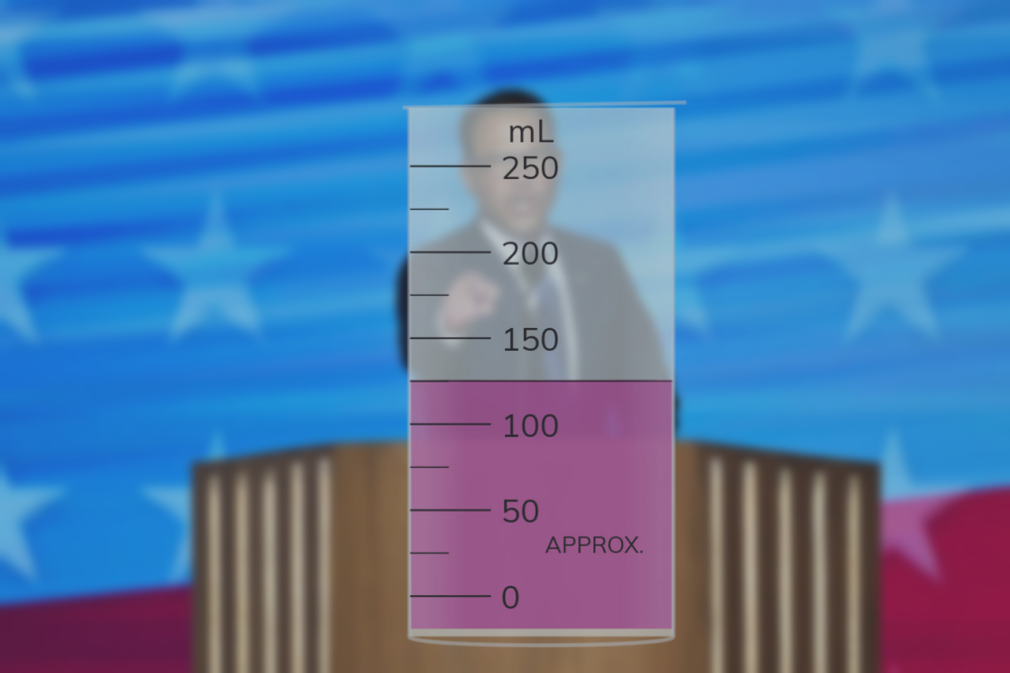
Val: 125 mL
